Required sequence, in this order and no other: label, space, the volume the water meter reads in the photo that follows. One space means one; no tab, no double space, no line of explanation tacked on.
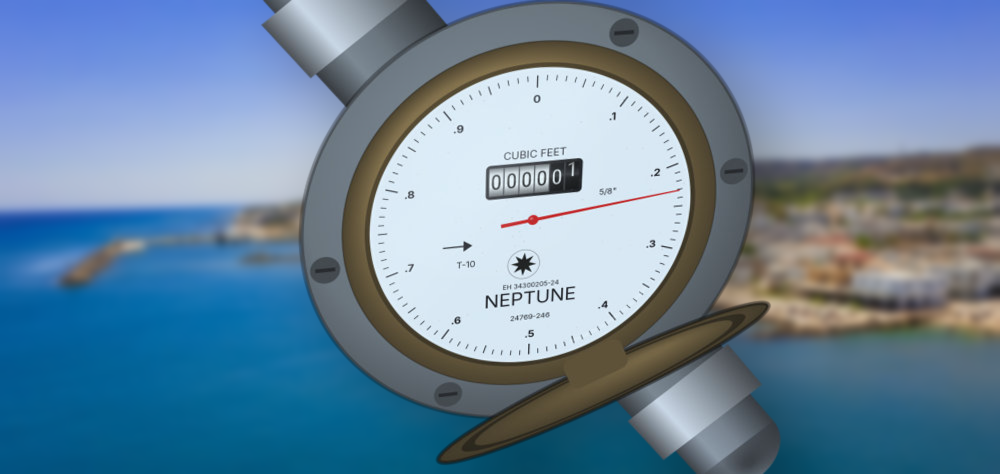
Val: 1.23 ft³
